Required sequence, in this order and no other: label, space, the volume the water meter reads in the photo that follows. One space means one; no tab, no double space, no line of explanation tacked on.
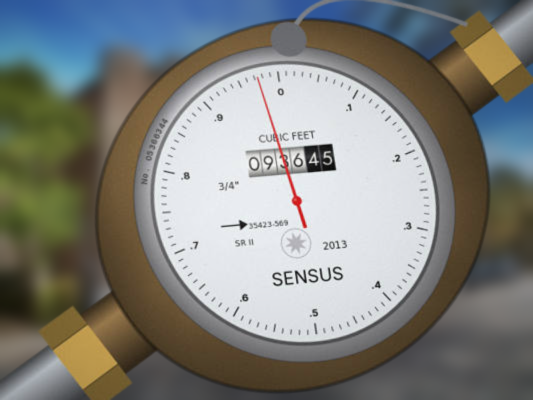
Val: 93644.97 ft³
